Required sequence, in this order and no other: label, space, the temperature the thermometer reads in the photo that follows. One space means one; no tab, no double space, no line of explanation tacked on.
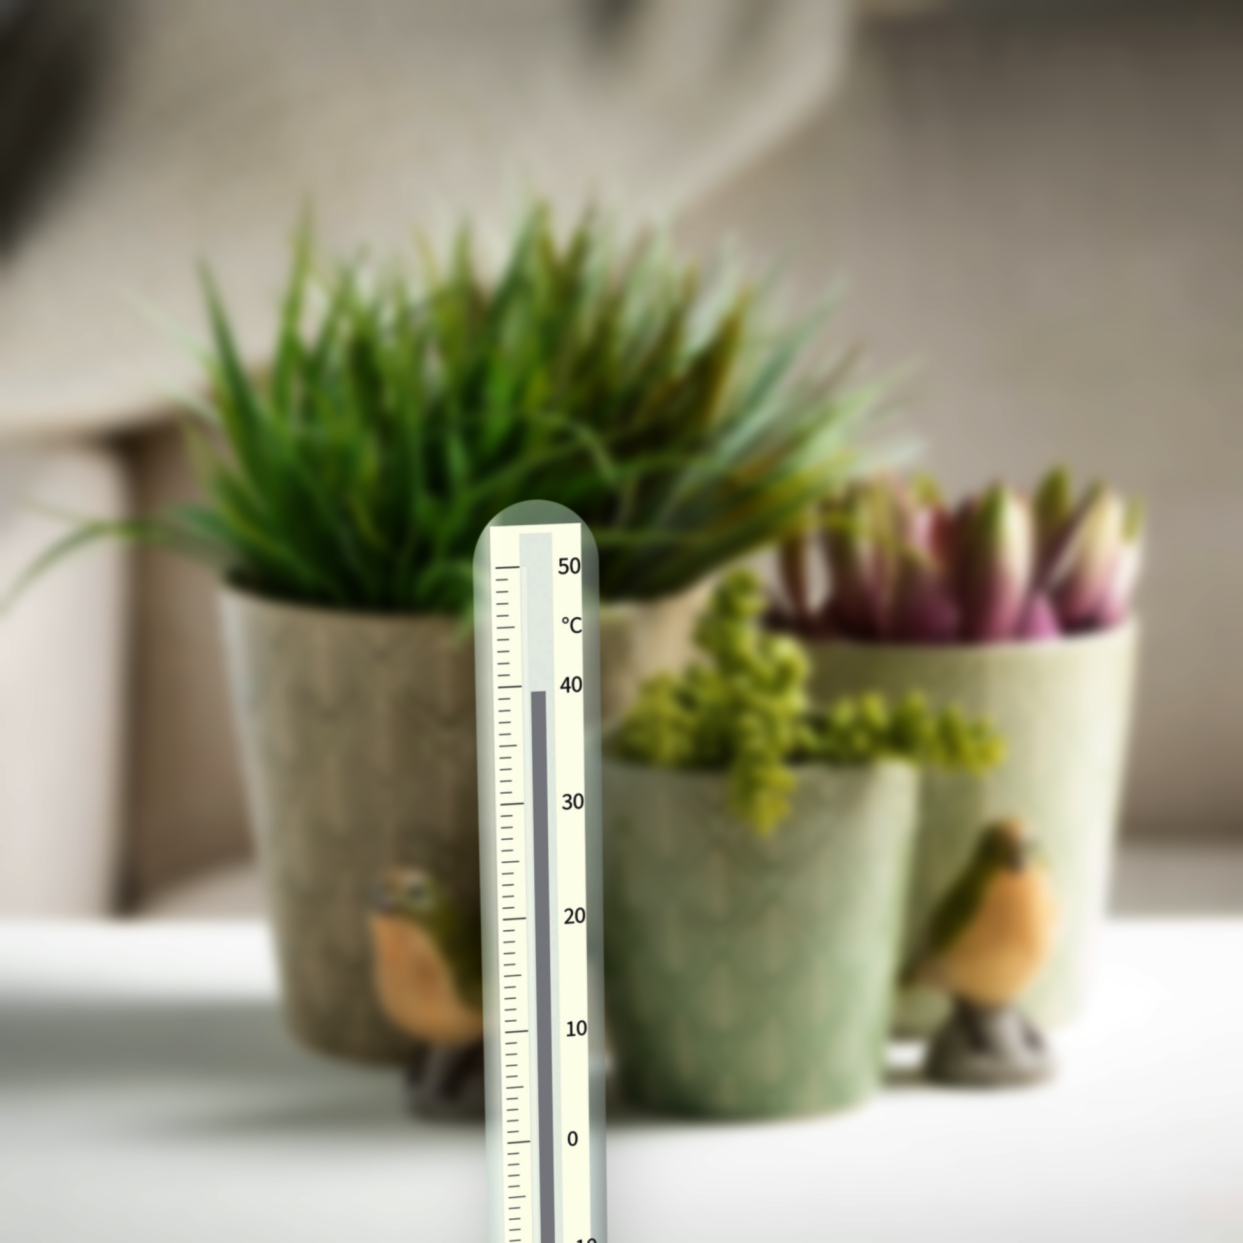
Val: 39.5 °C
